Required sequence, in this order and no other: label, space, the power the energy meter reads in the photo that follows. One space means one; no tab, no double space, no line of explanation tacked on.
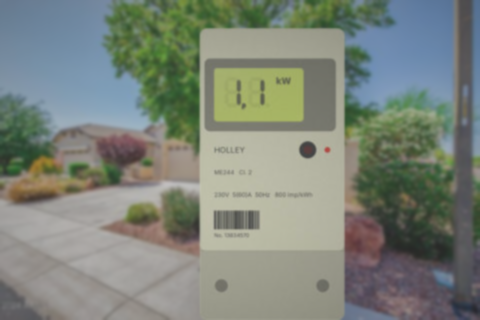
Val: 1.1 kW
